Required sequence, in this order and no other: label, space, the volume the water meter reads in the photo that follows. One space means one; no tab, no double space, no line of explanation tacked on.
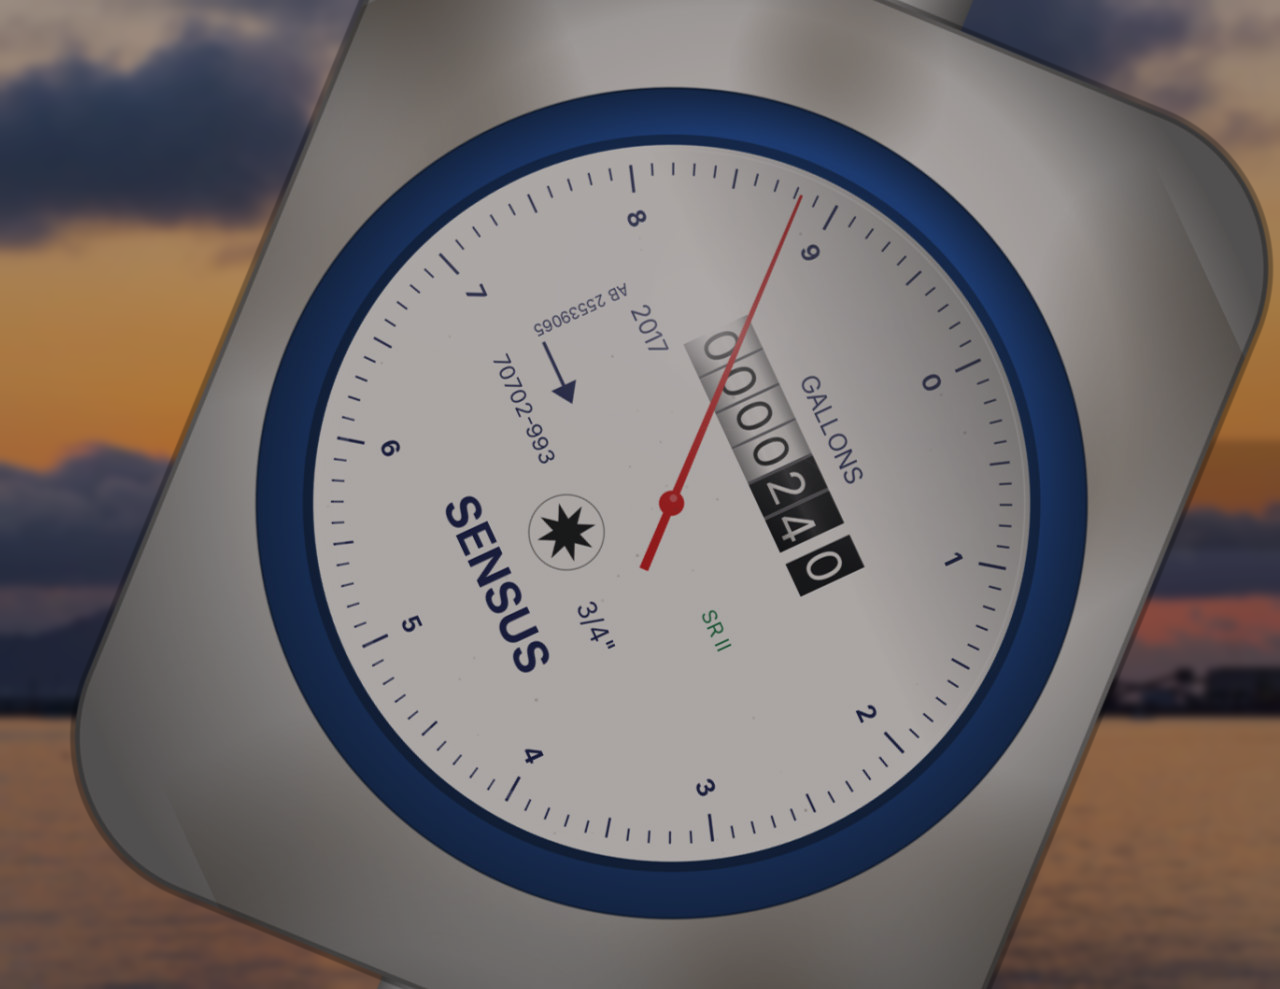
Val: 238.8 gal
